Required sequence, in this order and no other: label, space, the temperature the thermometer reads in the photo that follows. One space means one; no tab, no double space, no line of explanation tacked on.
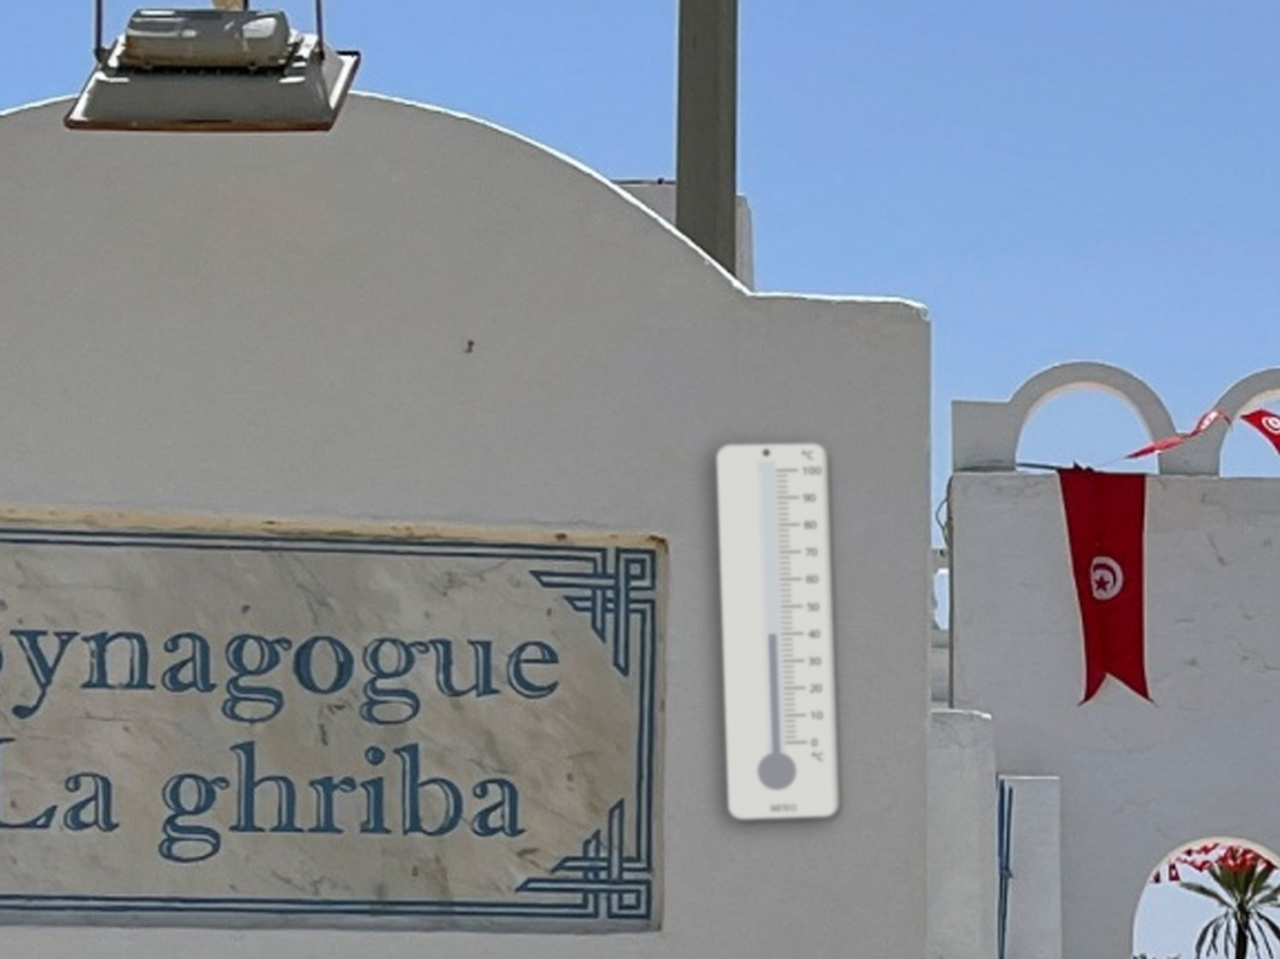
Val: 40 °C
